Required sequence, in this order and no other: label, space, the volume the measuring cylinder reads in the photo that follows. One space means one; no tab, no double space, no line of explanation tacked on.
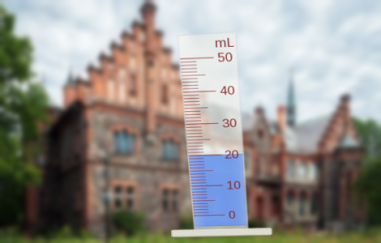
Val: 20 mL
